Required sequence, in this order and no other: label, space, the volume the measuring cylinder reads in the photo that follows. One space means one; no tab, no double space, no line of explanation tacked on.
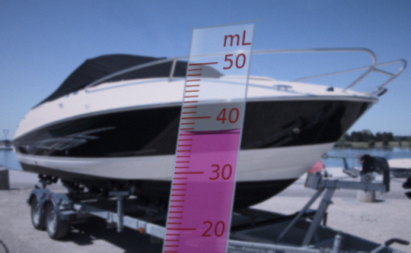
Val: 37 mL
